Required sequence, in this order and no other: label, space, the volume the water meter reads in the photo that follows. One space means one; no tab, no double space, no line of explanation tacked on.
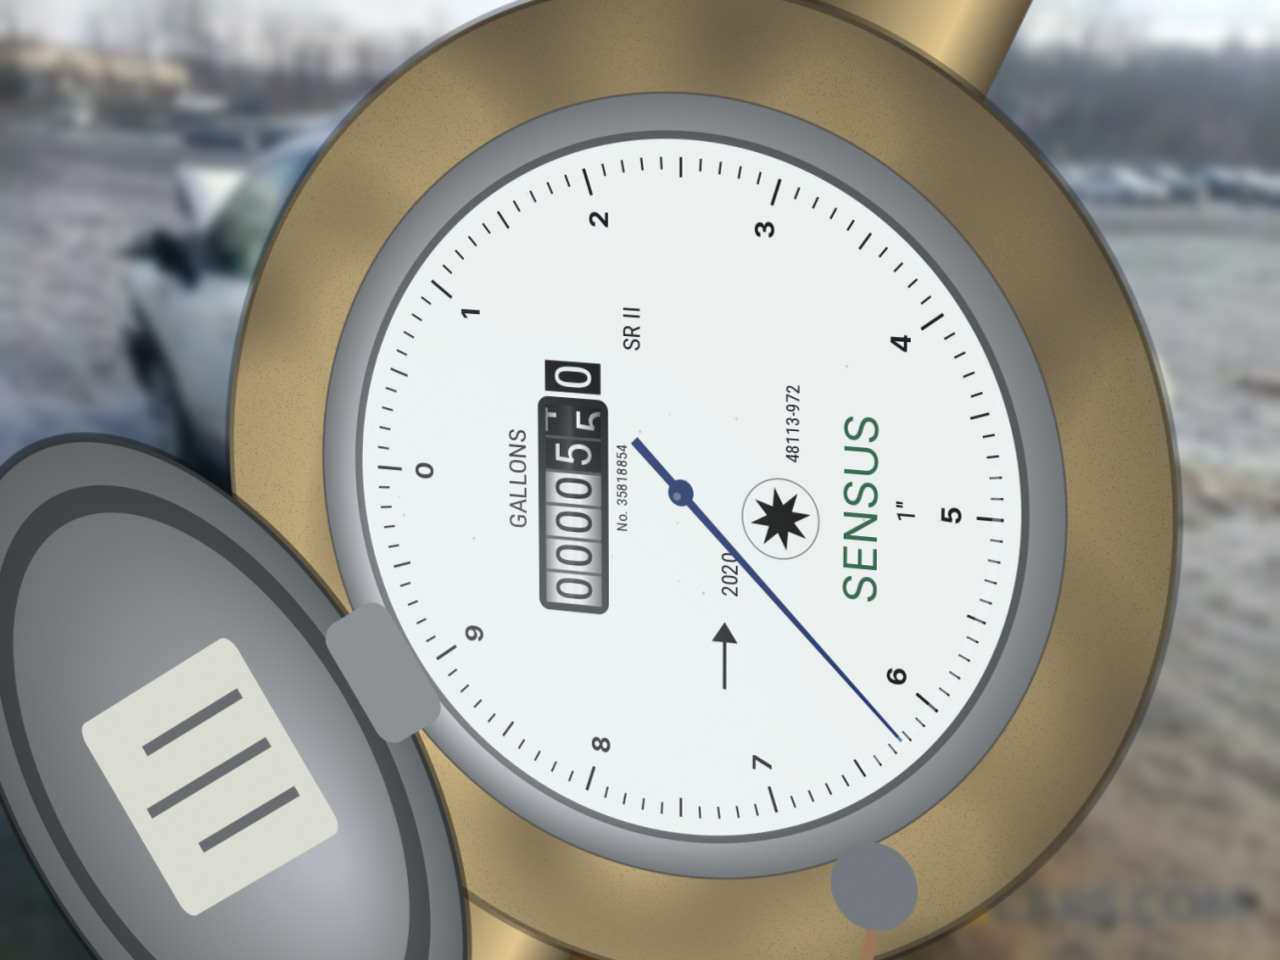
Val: 546.2 gal
